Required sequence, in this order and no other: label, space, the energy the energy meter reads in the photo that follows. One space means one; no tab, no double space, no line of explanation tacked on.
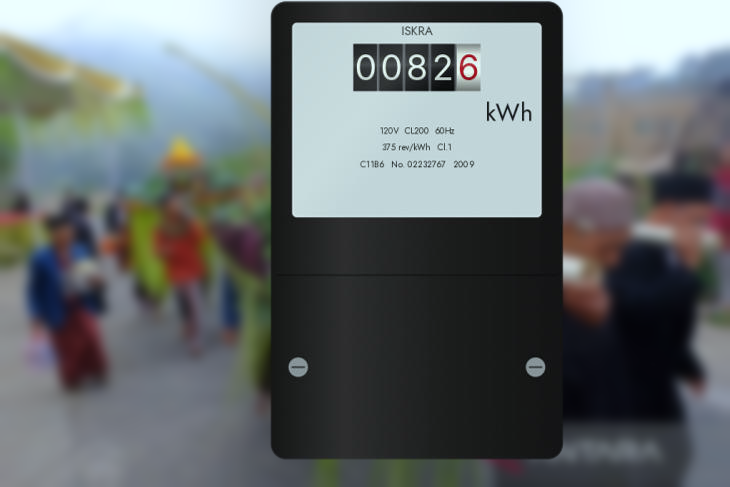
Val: 82.6 kWh
